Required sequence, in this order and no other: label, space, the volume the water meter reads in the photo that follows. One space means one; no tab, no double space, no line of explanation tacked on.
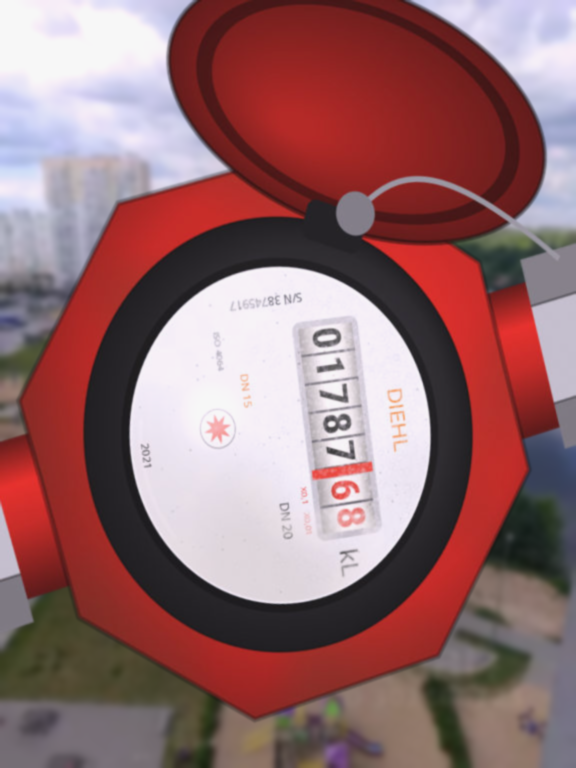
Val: 1787.68 kL
